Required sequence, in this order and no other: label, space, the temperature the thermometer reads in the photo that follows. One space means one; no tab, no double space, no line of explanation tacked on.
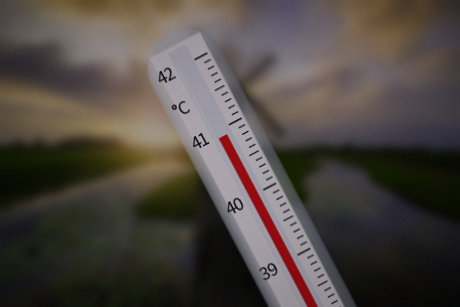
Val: 40.9 °C
